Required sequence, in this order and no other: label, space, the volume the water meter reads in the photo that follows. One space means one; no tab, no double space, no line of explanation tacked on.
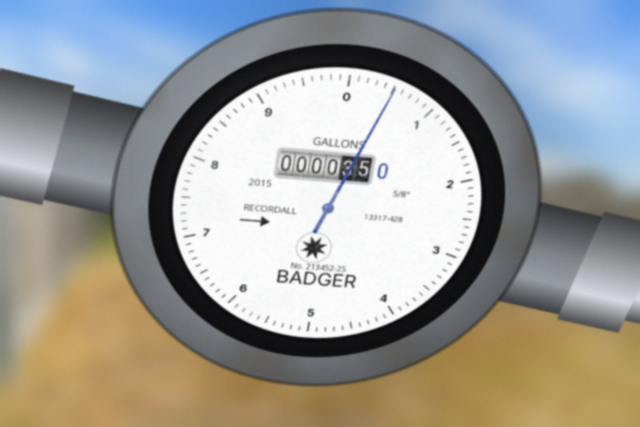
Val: 350.5 gal
